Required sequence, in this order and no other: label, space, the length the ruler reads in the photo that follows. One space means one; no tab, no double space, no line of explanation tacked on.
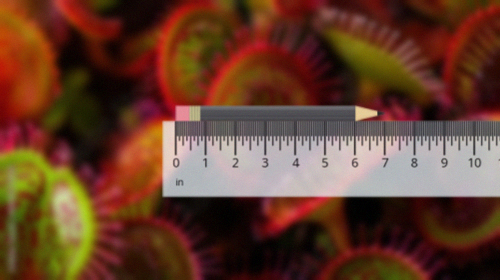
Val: 7 in
